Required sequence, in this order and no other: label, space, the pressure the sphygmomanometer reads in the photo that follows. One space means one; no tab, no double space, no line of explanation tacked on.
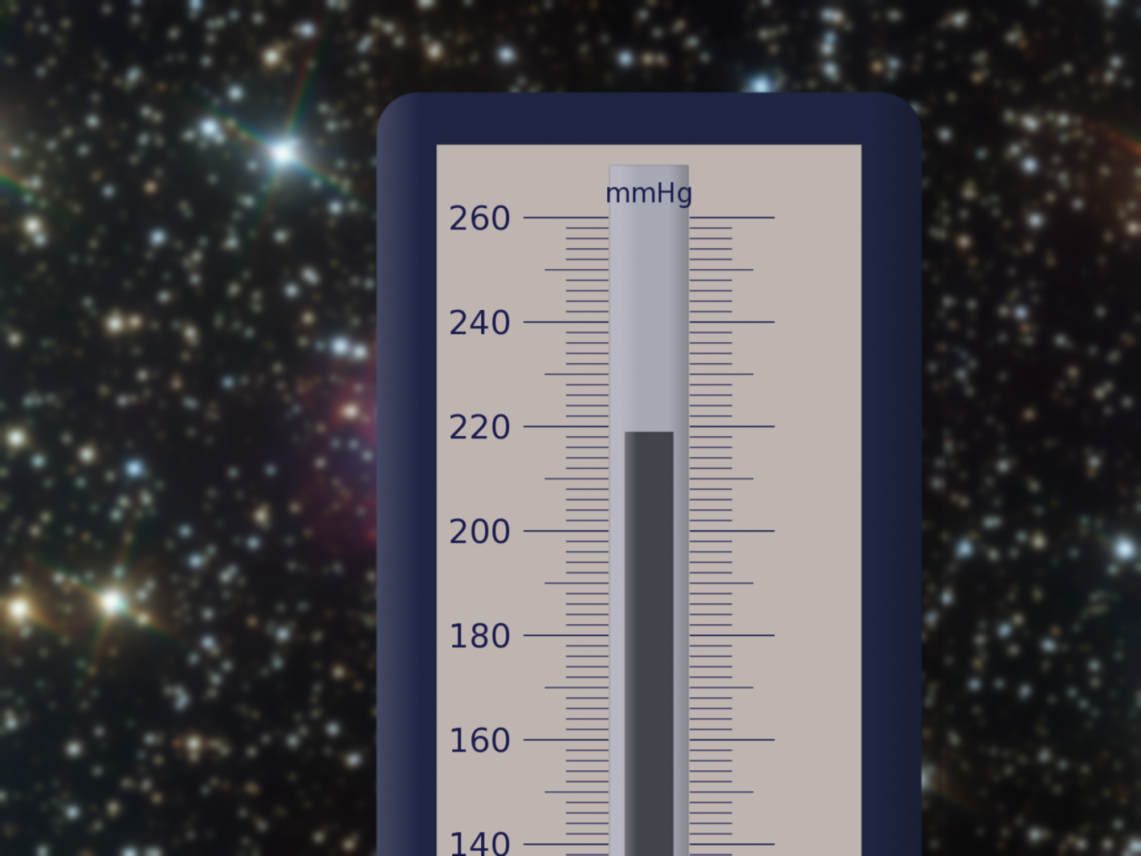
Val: 219 mmHg
